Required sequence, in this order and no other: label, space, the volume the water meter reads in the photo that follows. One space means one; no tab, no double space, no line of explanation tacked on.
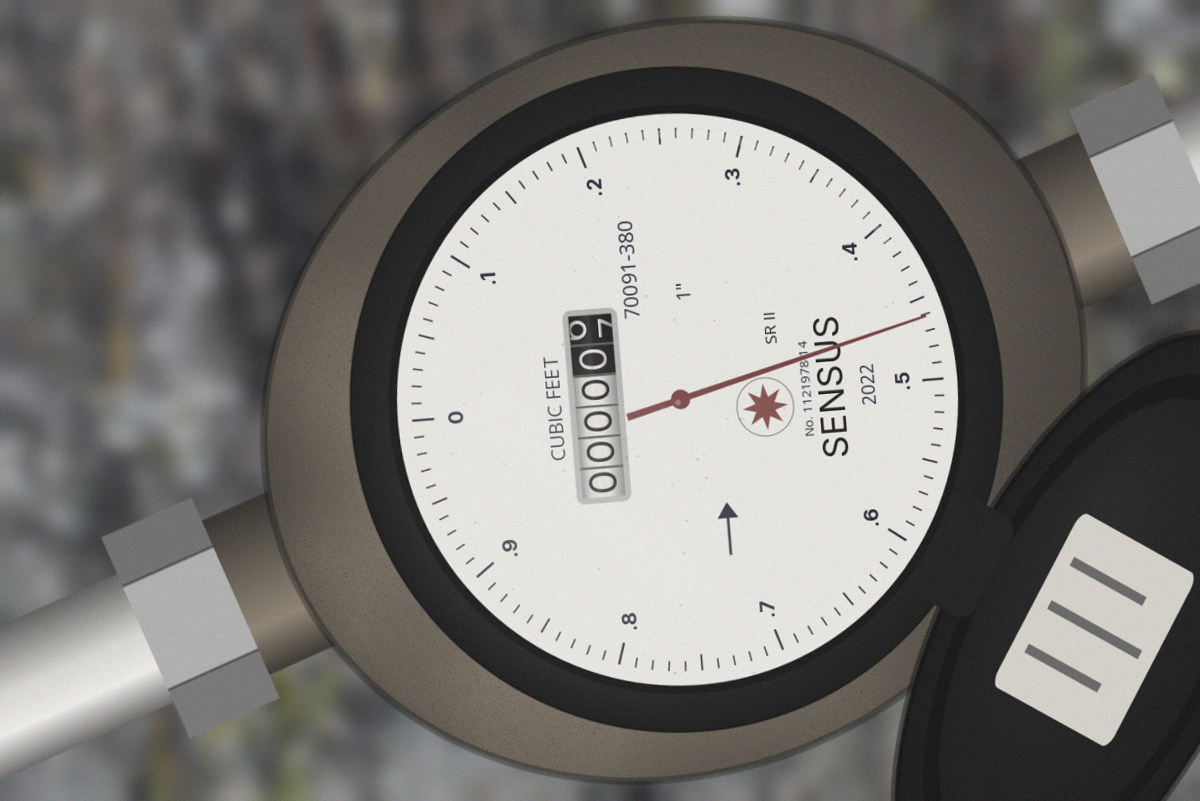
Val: 6.46 ft³
